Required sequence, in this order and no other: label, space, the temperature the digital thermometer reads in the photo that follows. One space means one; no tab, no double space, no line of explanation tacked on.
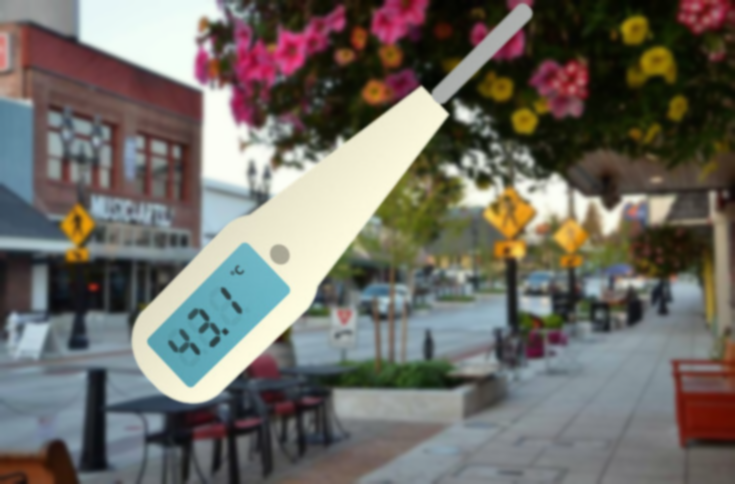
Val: 43.1 °C
